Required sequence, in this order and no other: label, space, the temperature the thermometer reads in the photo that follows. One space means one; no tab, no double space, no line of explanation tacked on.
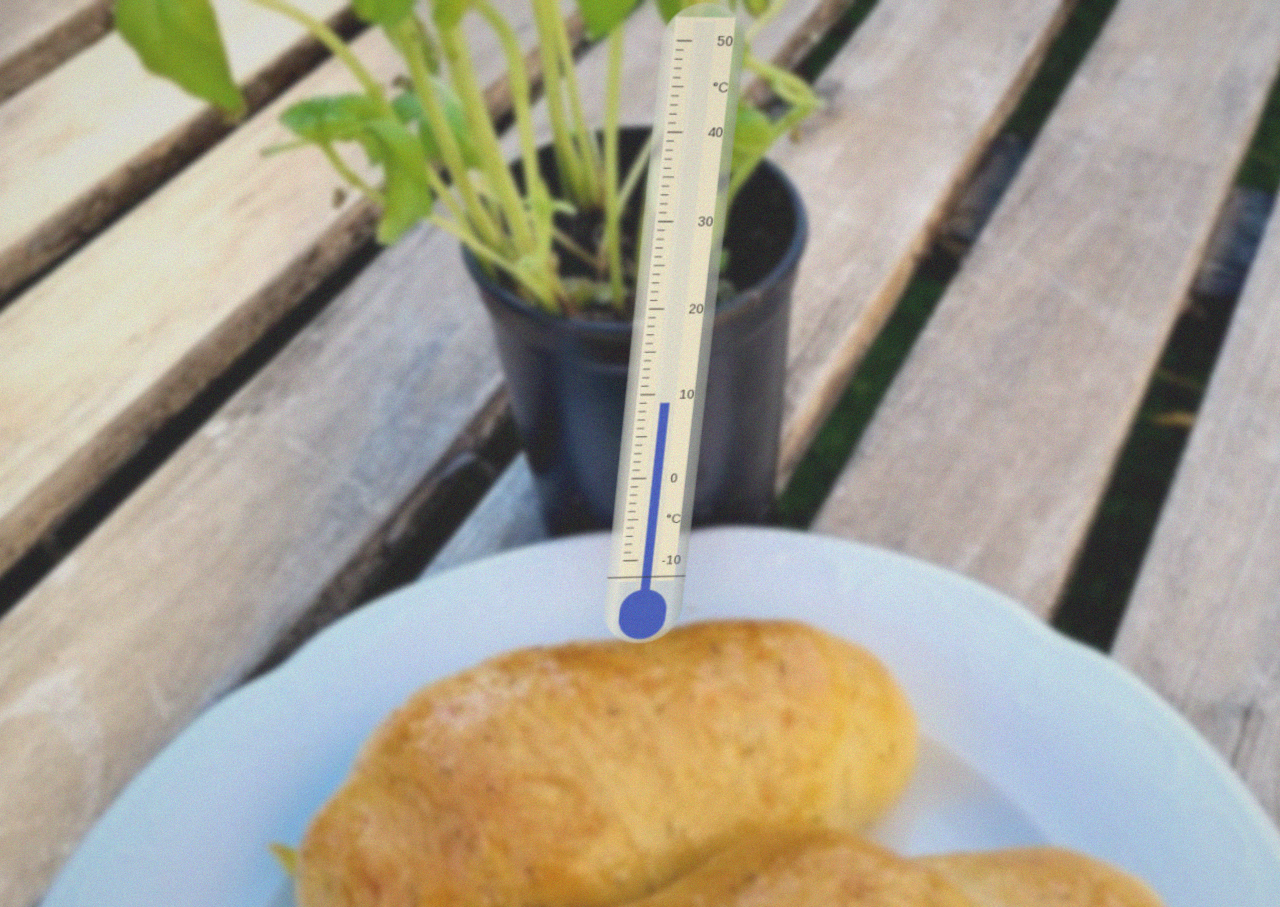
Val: 9 °C
